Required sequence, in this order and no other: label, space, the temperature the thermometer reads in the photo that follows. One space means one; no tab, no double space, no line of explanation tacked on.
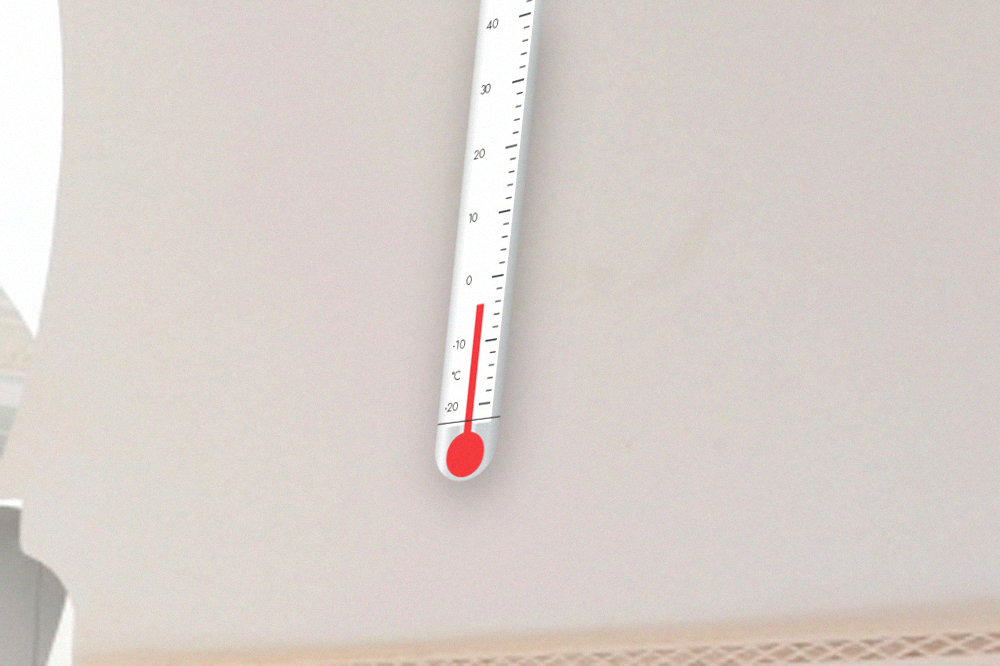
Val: -4 °C
